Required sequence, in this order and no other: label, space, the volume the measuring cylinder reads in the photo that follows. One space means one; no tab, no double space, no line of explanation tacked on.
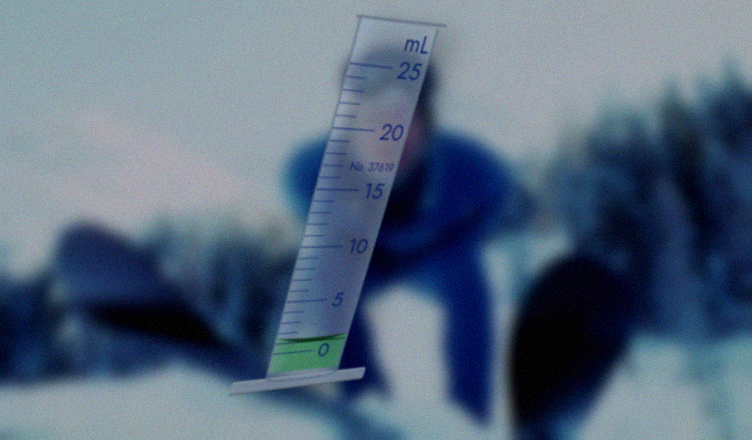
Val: 1 mL
